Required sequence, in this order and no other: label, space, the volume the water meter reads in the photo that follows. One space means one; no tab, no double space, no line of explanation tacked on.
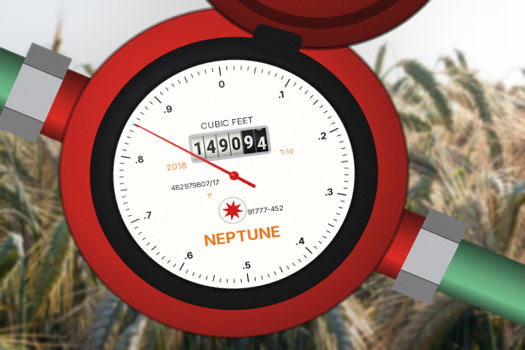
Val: 149093.85 ft³
